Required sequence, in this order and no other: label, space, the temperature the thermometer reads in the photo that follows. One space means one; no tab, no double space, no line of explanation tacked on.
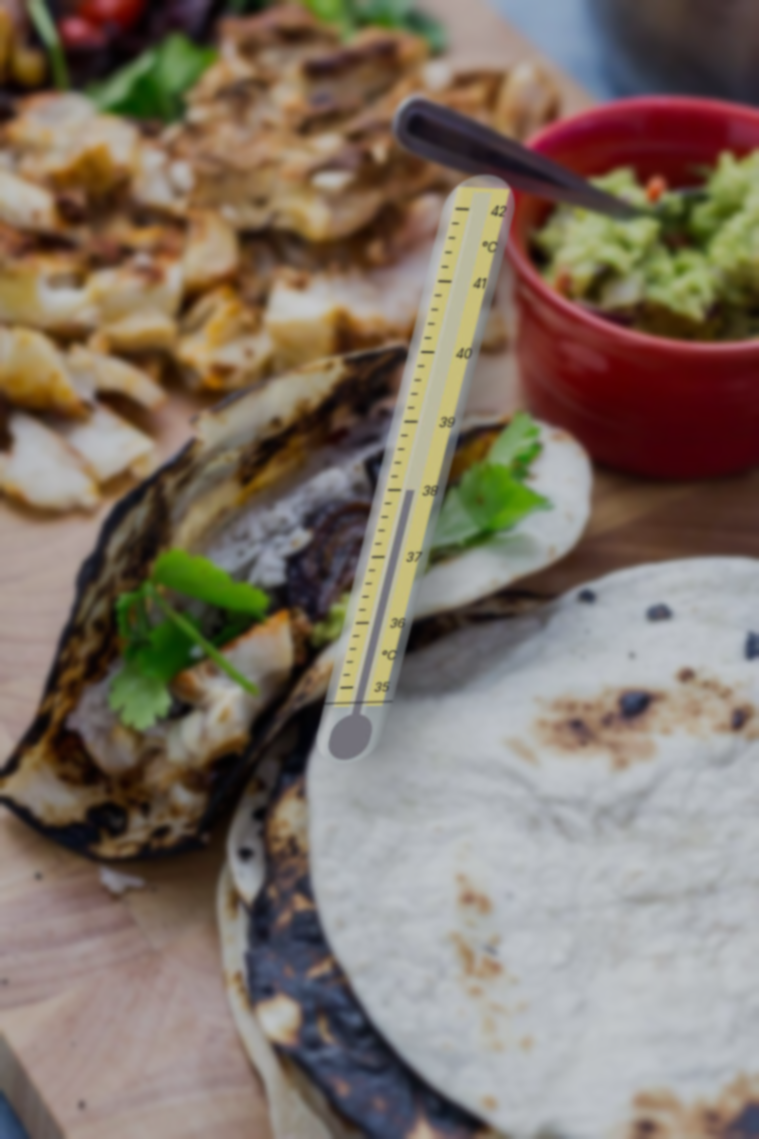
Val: 38 °C
